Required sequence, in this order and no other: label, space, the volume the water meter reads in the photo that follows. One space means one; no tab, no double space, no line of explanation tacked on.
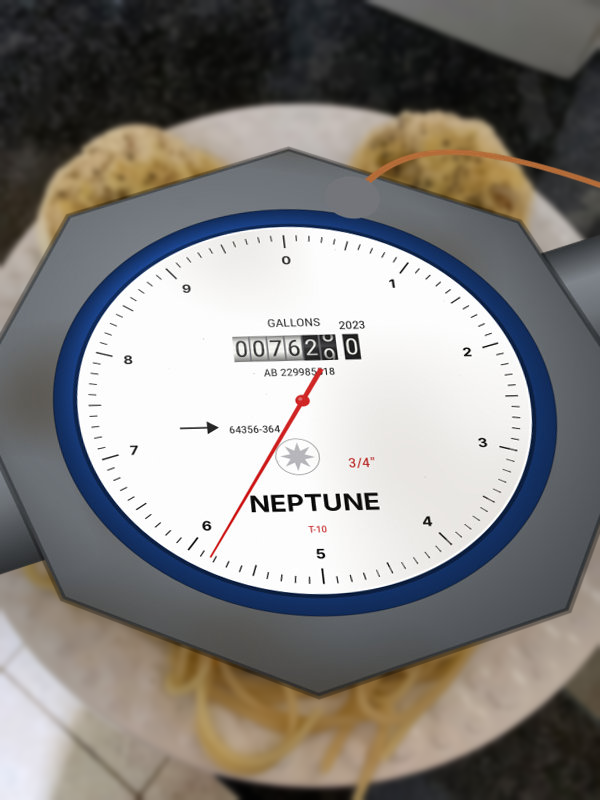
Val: 76285.8 gal
